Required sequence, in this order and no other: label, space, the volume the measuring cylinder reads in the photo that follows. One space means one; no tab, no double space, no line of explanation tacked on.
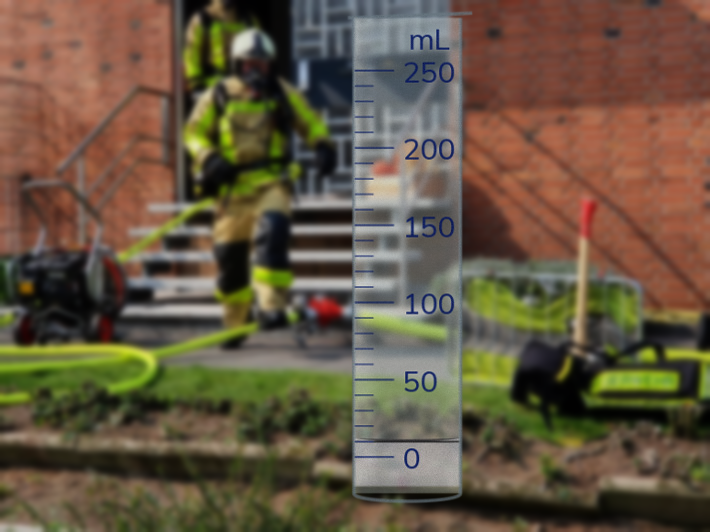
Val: 10 mL
